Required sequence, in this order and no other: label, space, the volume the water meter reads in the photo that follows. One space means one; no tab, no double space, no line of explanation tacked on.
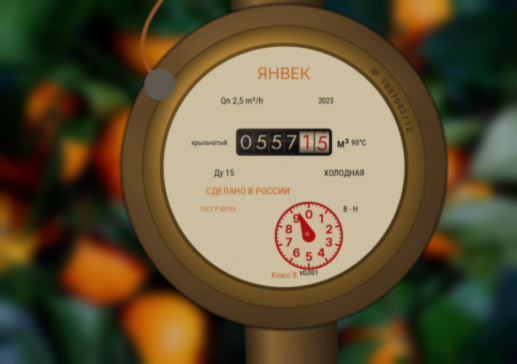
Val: 557.149 m³
